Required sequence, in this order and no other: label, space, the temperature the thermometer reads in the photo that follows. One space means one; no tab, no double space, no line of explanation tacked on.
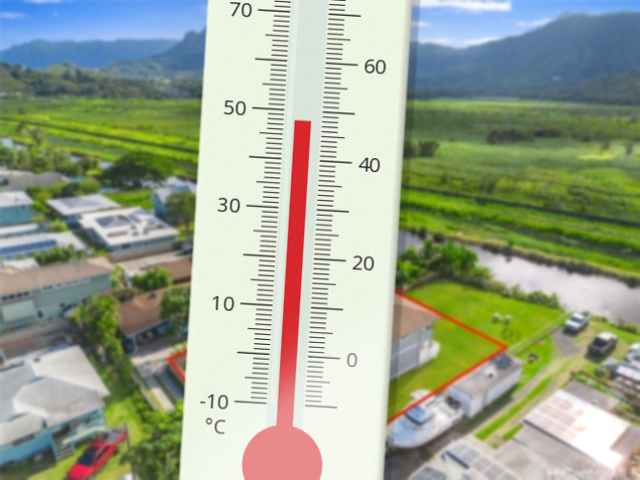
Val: 48 °C
